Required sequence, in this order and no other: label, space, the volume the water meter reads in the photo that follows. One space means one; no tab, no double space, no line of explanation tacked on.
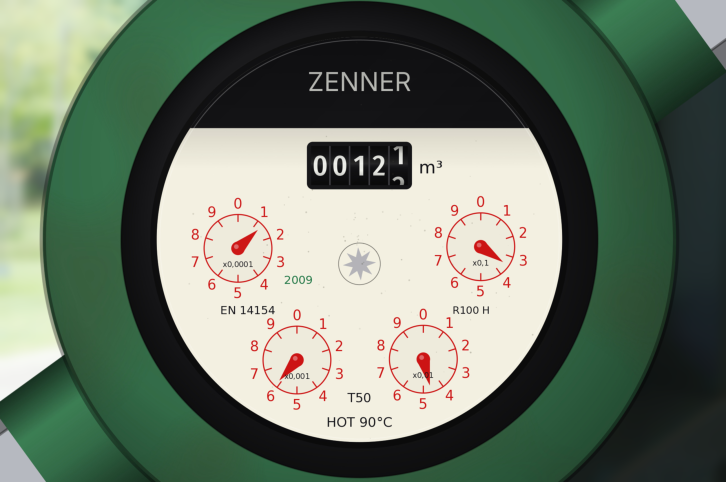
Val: 121.3461 m³
